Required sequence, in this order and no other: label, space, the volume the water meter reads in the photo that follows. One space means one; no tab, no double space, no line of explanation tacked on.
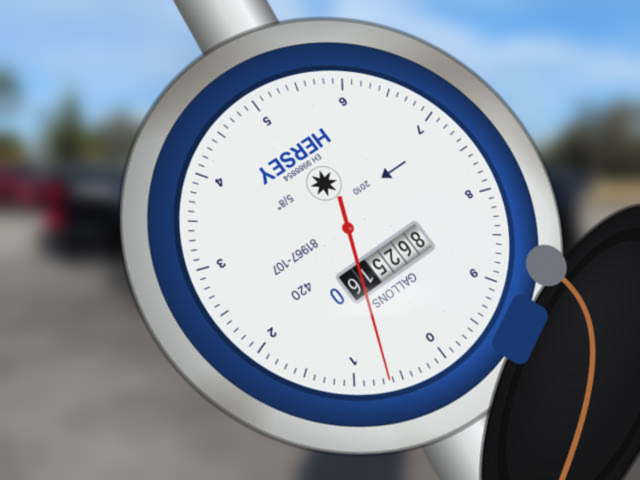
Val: 8625160.6 gal
